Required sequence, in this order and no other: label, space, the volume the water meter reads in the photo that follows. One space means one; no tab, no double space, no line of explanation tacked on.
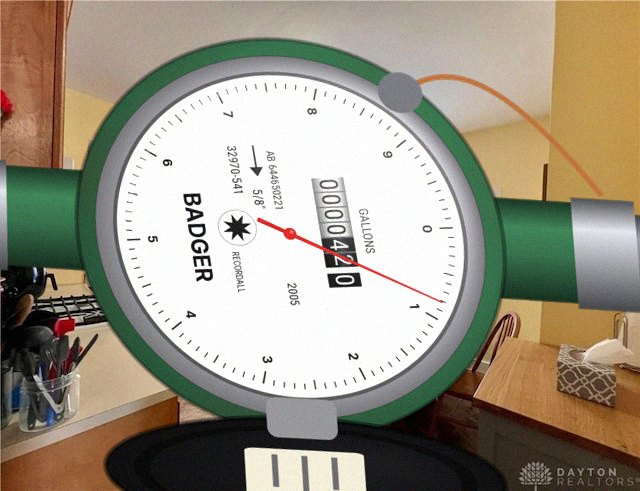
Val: 420.8 gal
